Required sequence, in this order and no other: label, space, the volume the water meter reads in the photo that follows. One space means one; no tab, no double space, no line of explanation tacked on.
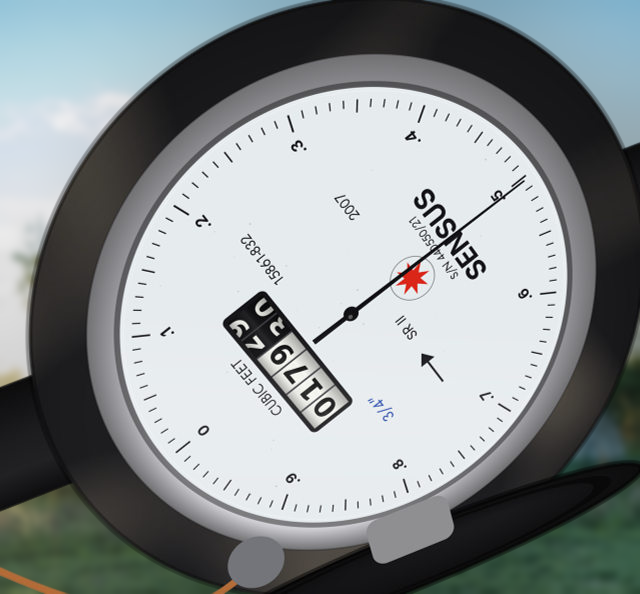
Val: 17929.50 ft³
